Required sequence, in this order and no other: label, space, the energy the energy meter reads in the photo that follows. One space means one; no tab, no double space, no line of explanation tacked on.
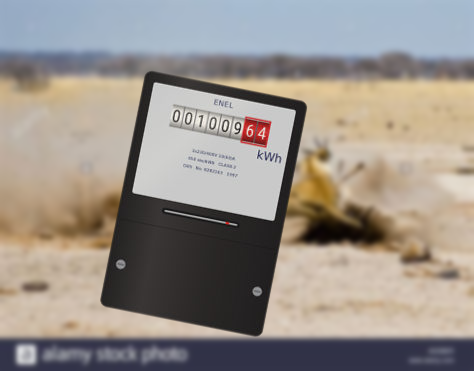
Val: 1009.64 kWh
